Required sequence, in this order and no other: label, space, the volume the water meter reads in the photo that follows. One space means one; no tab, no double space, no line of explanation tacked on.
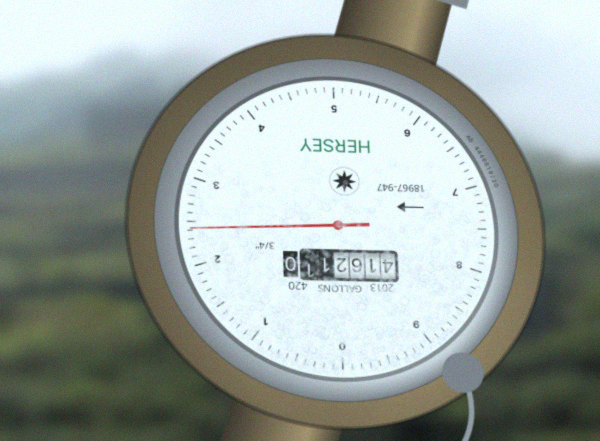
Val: 4162112.4 gal
